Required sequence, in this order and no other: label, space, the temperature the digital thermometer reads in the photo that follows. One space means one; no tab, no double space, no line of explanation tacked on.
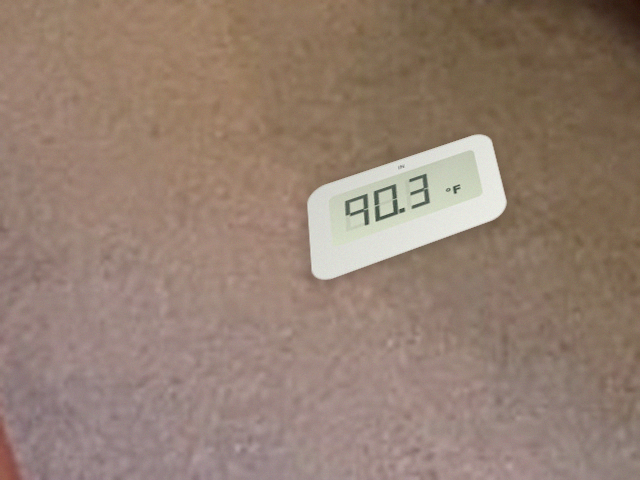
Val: 90.3 °F
